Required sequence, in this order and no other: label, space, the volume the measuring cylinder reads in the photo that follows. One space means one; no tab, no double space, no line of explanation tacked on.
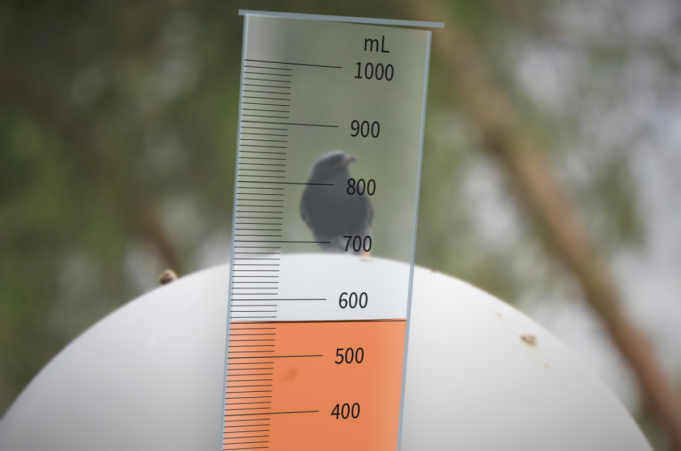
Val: 560 mL
